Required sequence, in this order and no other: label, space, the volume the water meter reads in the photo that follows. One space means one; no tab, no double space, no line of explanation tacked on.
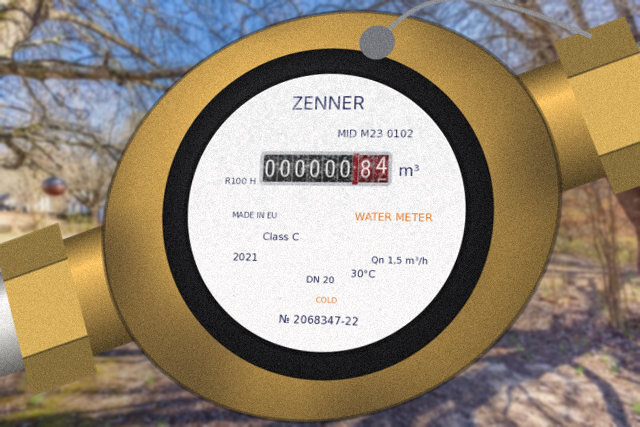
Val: 0.84 m³
